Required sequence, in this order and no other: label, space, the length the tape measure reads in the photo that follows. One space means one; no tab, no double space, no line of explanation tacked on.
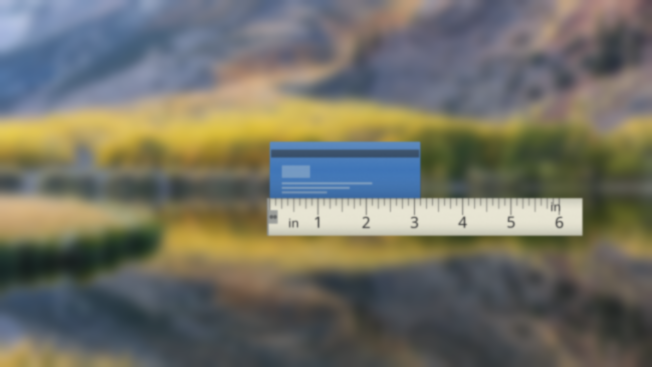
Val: 3.125 in
